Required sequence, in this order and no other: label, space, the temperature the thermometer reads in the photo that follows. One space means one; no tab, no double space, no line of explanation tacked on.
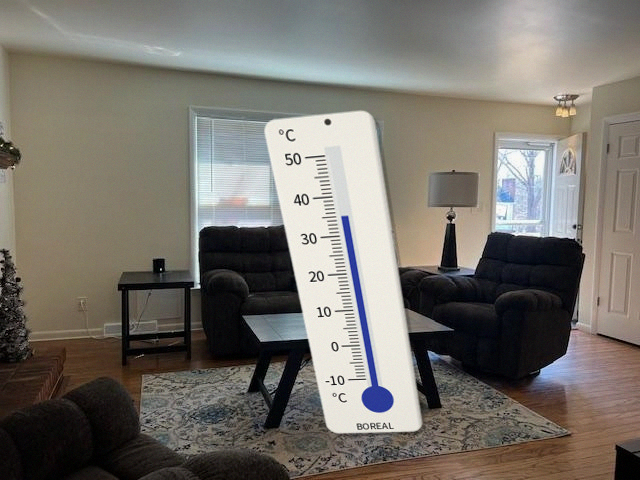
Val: 35 °C
